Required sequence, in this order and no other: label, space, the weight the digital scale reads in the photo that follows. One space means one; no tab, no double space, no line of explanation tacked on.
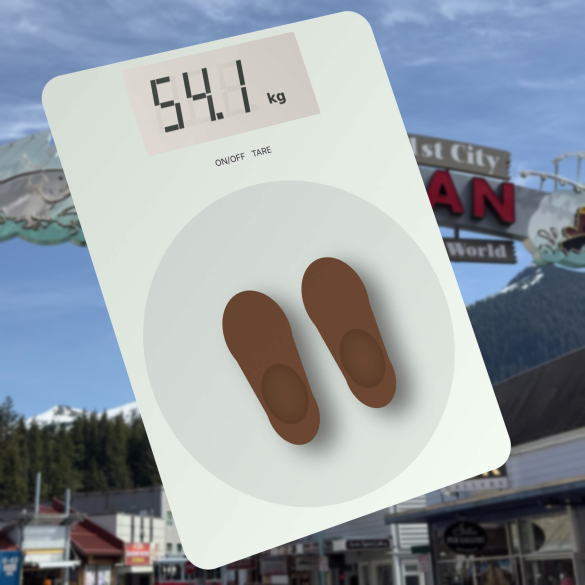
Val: 54.1 kg
